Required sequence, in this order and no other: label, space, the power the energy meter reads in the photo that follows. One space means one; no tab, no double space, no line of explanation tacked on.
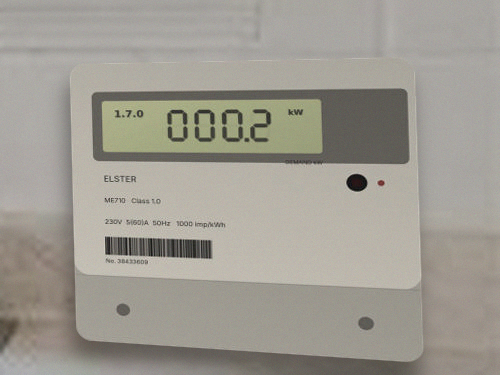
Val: 0.2 kW
